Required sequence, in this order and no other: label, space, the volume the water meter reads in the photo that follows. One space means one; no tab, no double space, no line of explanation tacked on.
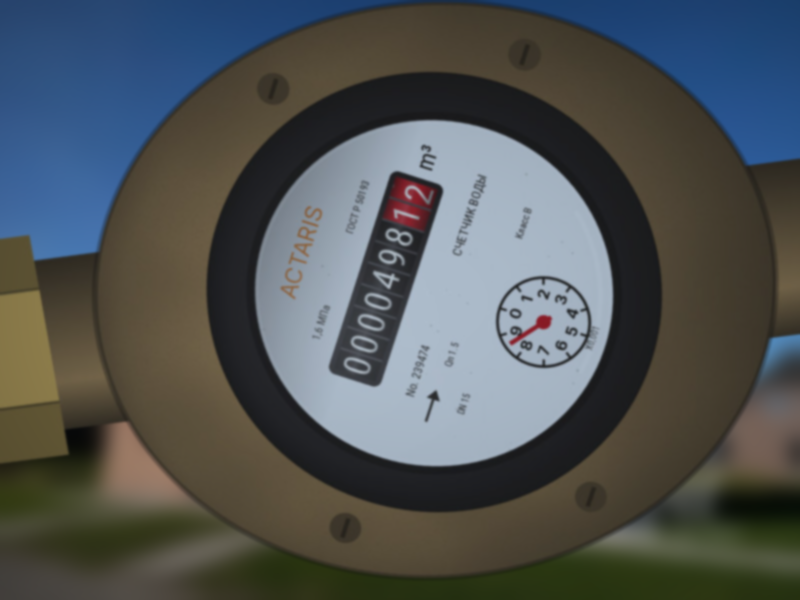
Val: 498.118 m³
